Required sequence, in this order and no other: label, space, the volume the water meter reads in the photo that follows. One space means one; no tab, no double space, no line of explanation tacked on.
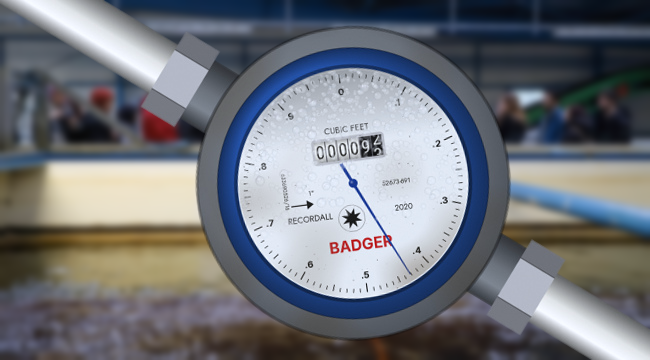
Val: 92.43 ft³
